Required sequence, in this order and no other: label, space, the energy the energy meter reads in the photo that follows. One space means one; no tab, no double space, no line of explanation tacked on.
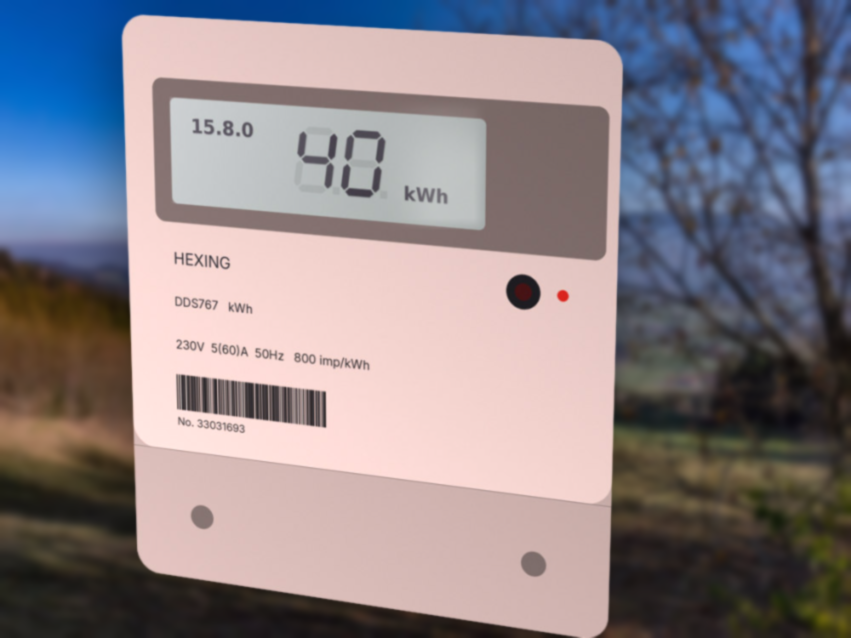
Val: 40 kWh
